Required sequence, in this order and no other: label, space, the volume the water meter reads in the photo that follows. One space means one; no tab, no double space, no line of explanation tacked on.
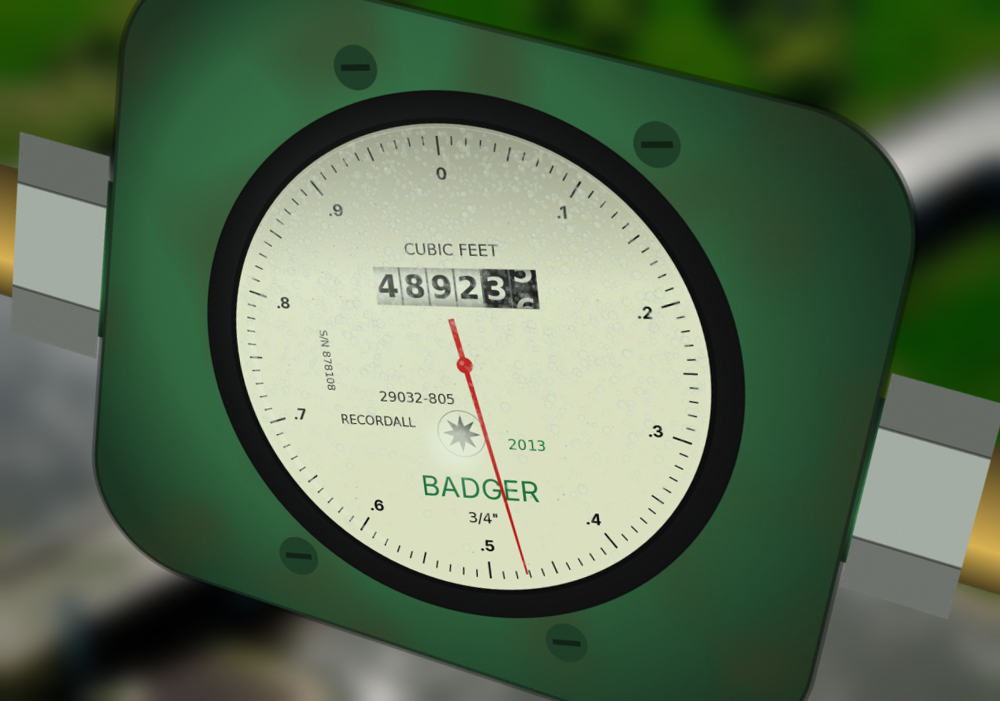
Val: 489235.47 ft³
